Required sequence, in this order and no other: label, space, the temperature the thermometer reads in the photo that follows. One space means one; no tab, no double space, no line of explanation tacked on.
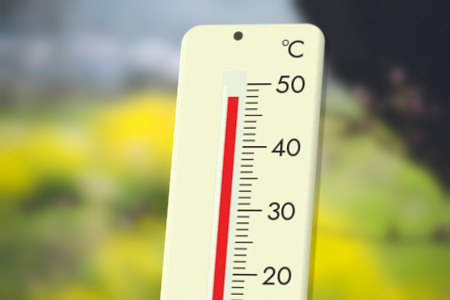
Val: 48 °C
